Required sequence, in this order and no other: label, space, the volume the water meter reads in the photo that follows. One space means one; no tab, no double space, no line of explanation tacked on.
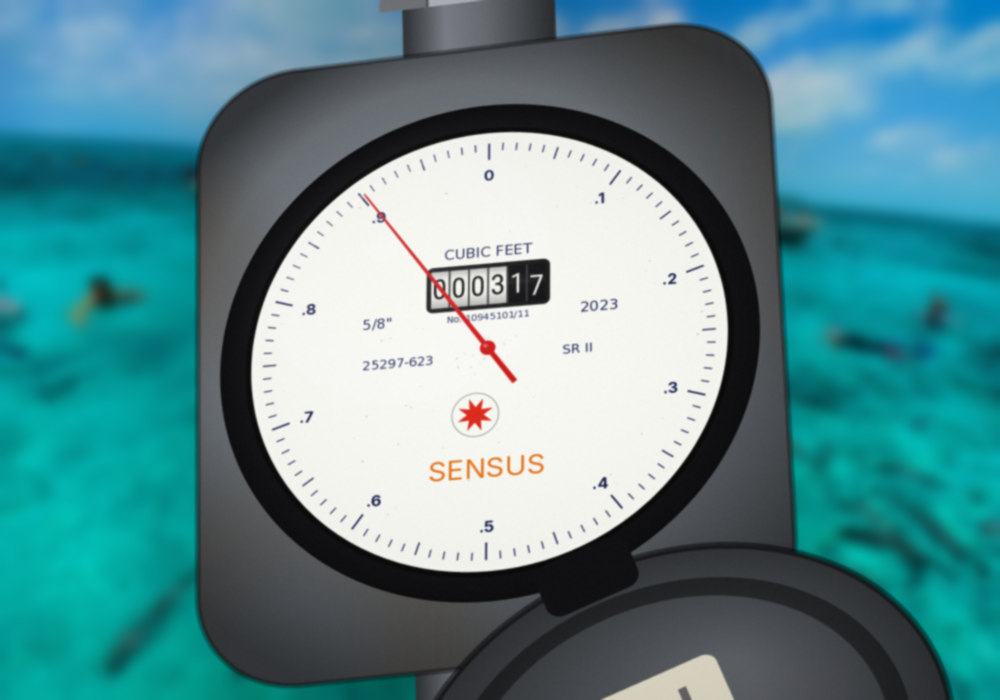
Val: 316.90 ft³
